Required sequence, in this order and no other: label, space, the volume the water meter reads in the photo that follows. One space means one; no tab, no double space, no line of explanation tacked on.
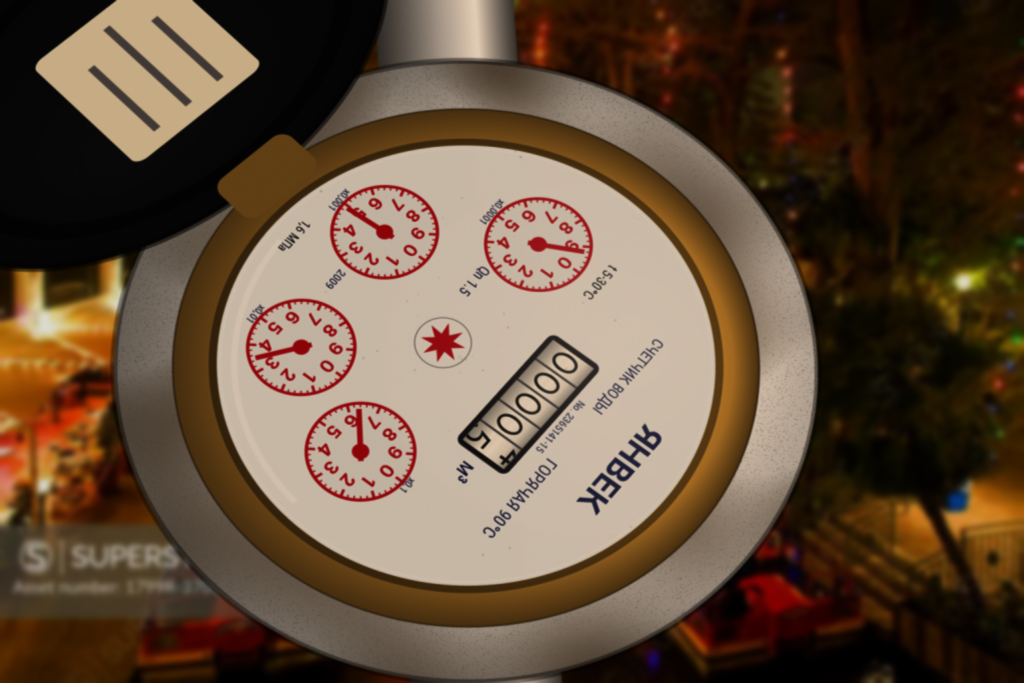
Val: 4.6349 m³
